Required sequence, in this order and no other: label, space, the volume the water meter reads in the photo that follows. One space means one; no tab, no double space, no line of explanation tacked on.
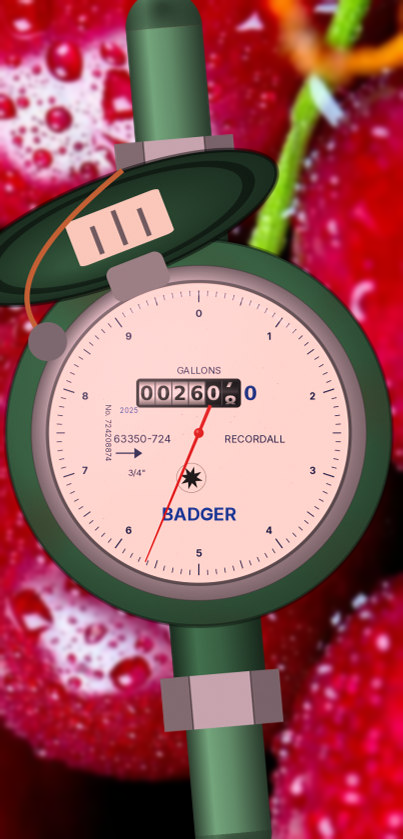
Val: 26075.6 gal
